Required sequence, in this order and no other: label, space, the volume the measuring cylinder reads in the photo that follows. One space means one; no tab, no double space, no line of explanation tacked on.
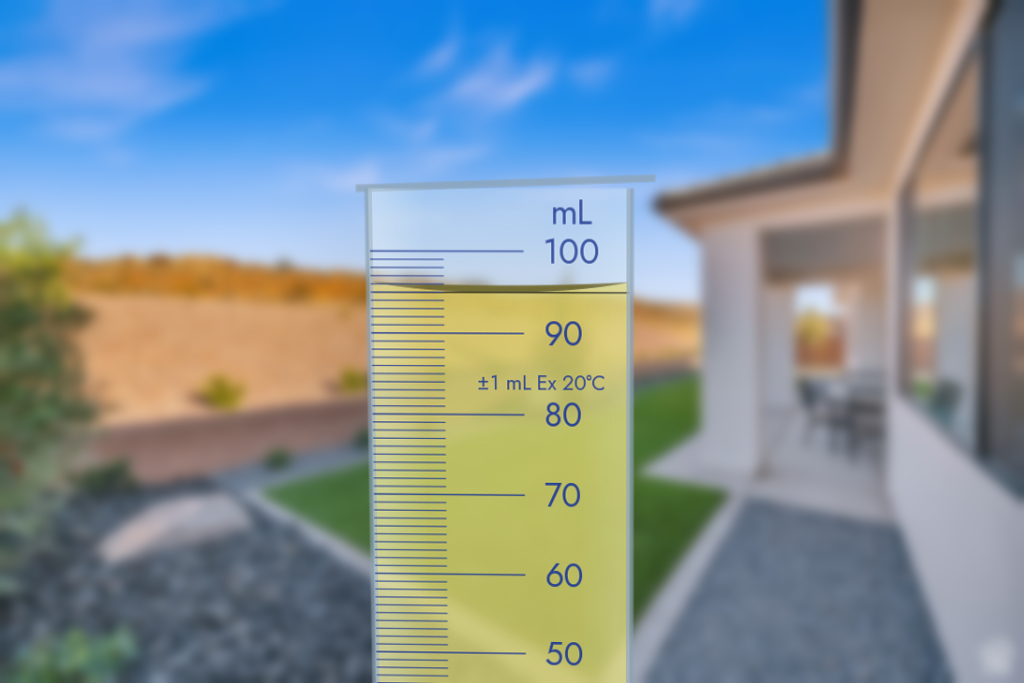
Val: 95 mL
